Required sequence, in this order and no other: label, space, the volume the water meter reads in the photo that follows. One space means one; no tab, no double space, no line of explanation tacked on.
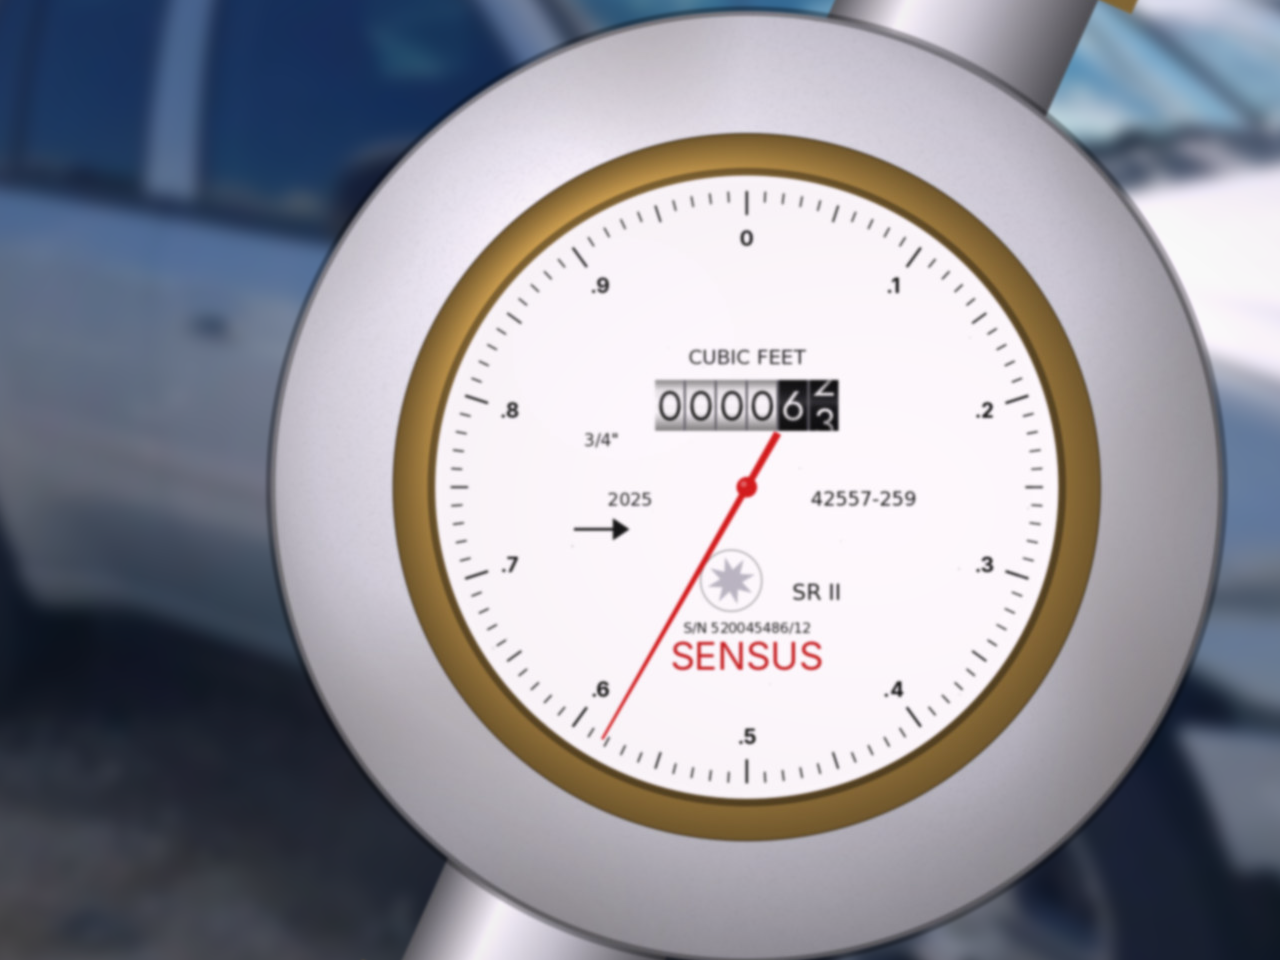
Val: 62.58 ft³
